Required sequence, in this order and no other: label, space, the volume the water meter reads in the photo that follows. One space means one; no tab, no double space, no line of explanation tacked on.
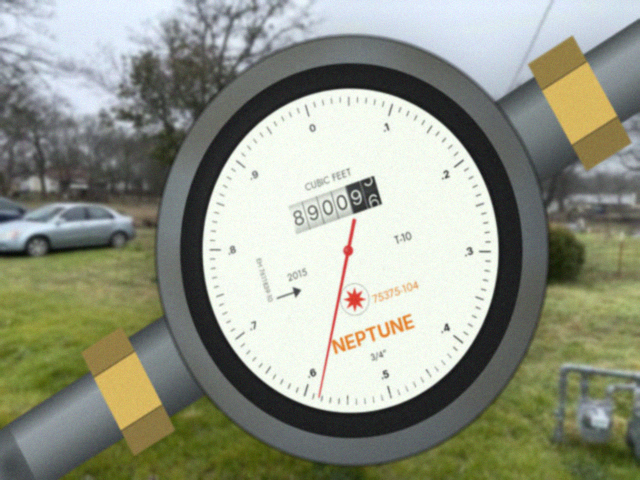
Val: 890095.58 ft³
